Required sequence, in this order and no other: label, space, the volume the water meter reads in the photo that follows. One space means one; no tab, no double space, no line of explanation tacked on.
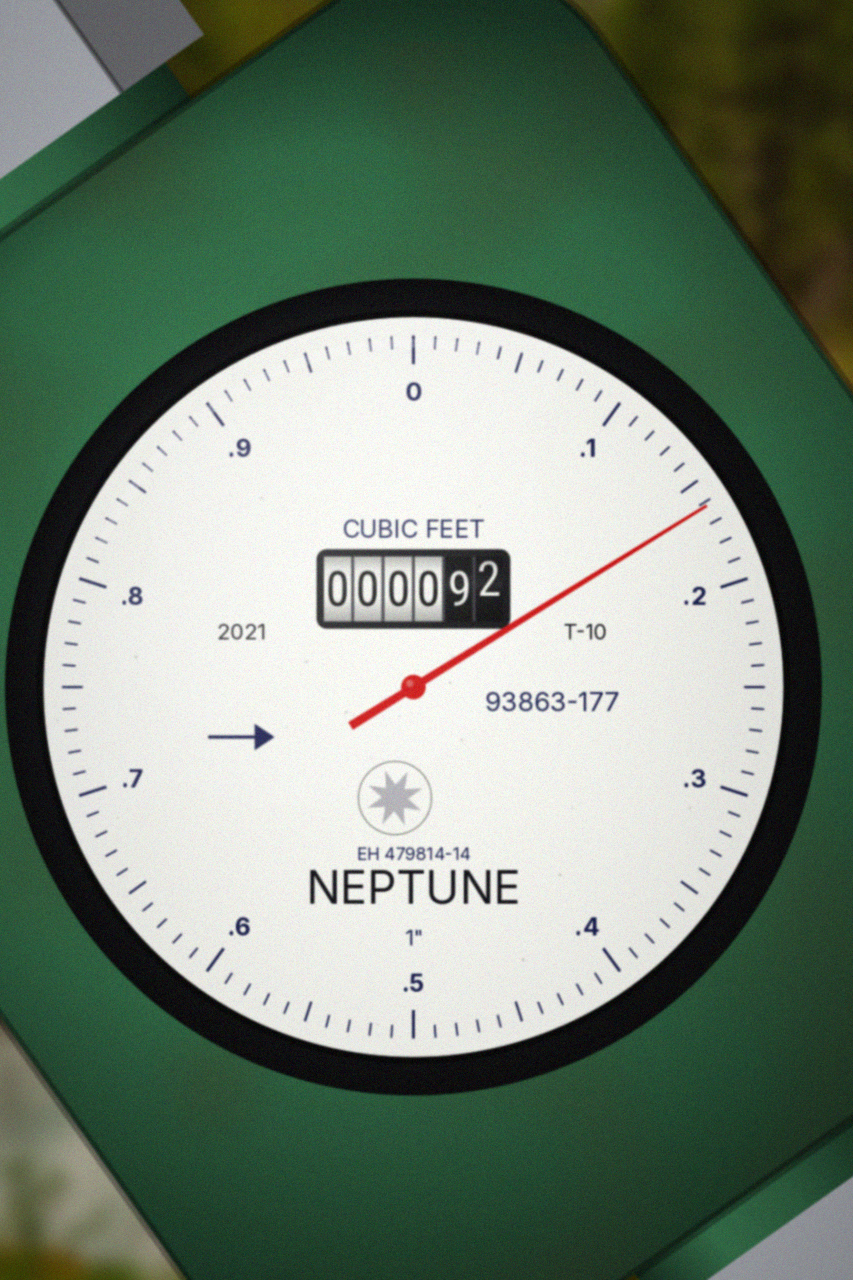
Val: 92.16 ft³
